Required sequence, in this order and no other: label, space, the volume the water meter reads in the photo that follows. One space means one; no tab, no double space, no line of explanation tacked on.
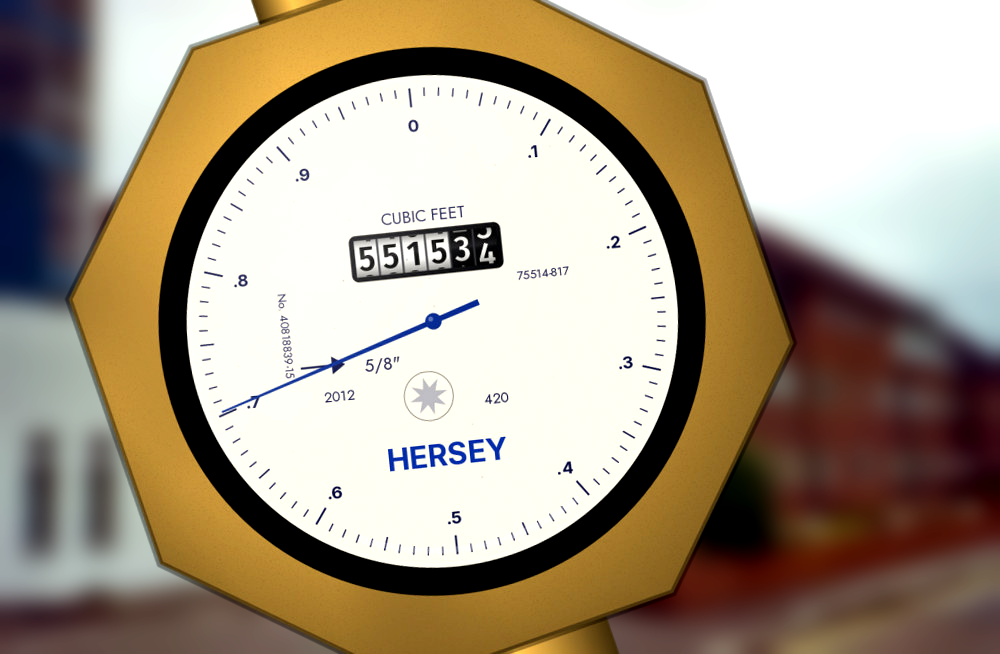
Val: 551533.70 ft³
